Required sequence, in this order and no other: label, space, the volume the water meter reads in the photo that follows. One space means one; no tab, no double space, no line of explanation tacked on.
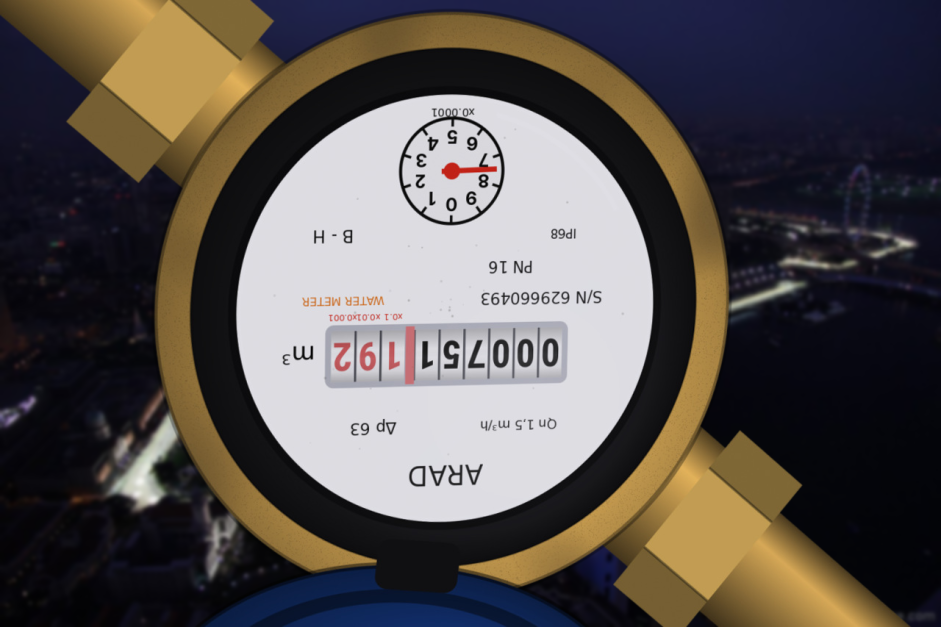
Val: 751.1927 m³
